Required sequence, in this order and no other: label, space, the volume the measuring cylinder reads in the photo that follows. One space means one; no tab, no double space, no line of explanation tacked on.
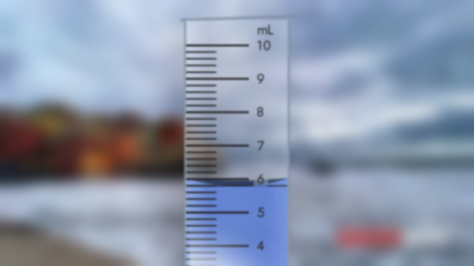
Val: 5.8 mL
